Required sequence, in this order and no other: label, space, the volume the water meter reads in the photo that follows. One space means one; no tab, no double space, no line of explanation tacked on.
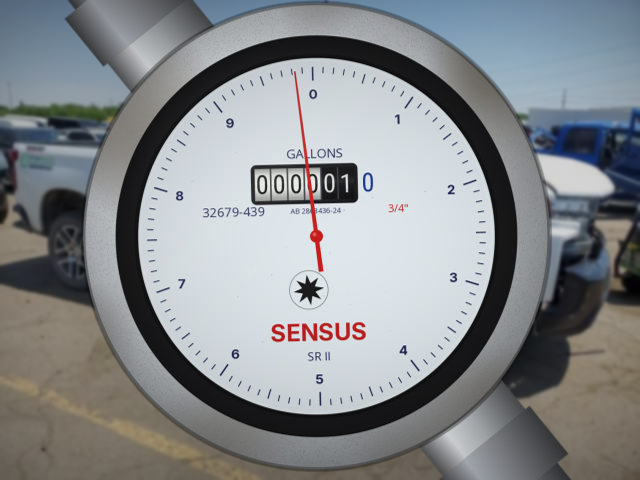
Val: 9.8 gal
